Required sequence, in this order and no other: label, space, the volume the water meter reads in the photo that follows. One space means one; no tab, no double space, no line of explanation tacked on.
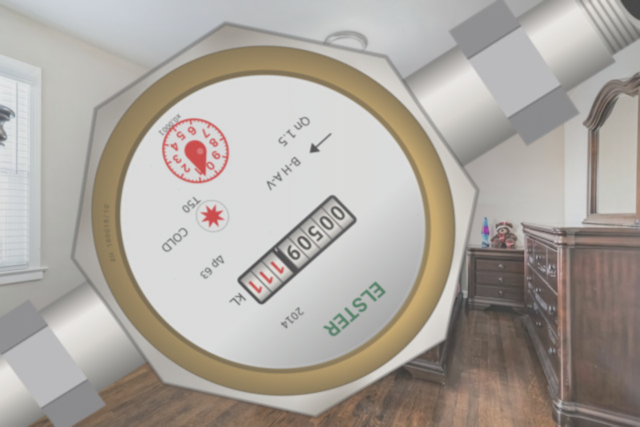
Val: 509.1110 kL
